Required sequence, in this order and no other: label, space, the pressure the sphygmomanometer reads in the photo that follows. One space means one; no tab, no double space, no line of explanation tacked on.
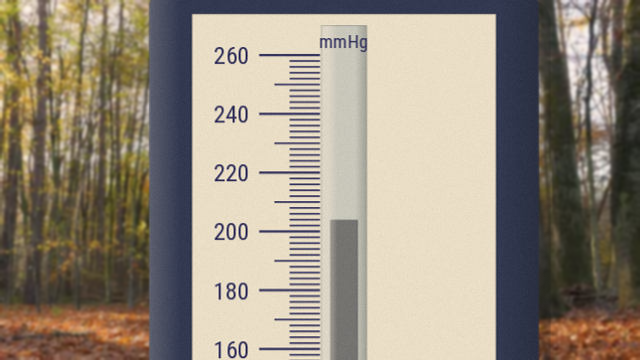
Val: 204 mmHg
